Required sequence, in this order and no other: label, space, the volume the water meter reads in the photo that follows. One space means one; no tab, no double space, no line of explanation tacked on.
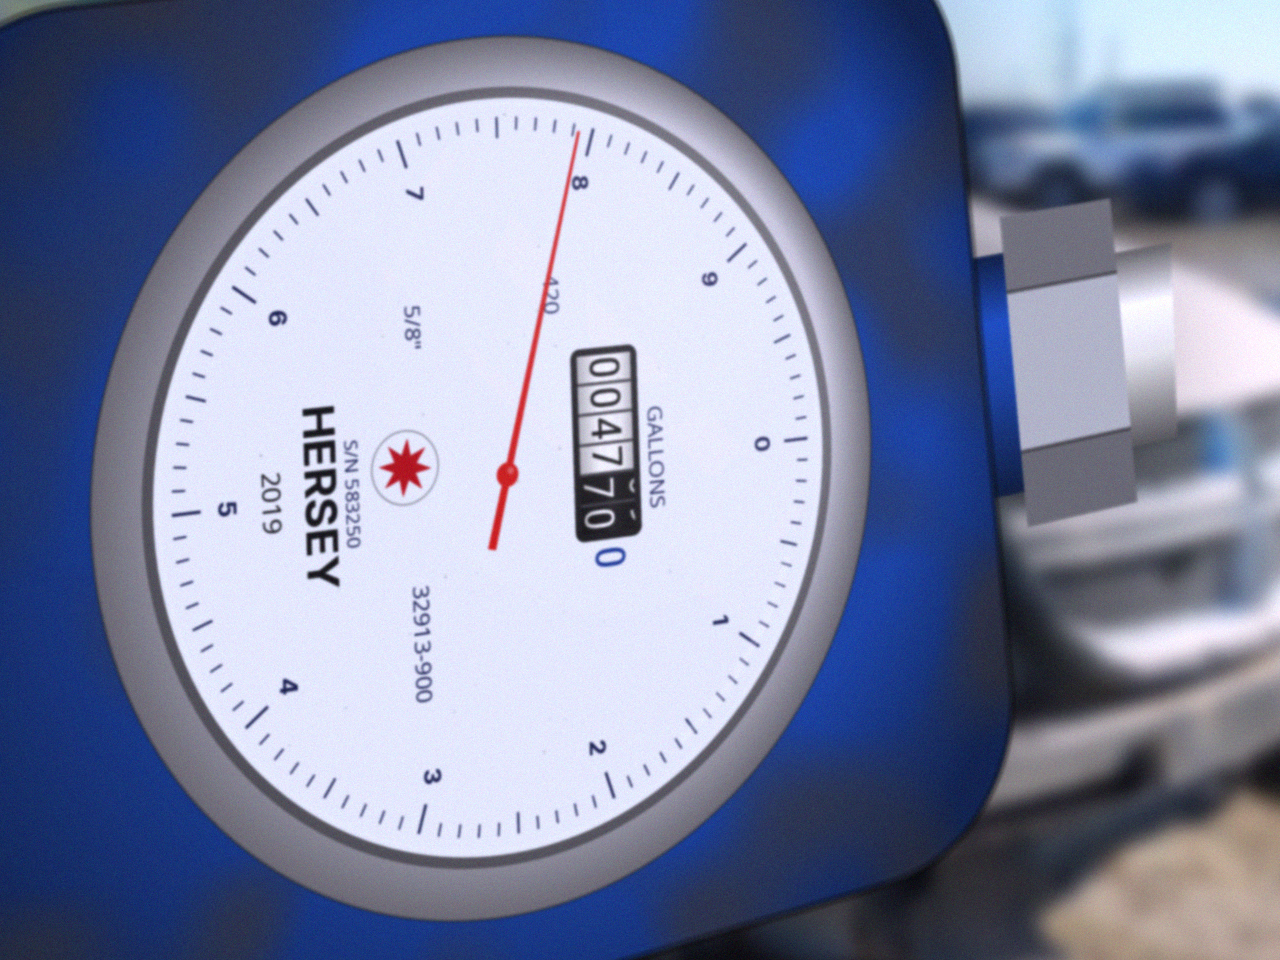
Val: 47697.9 gal
